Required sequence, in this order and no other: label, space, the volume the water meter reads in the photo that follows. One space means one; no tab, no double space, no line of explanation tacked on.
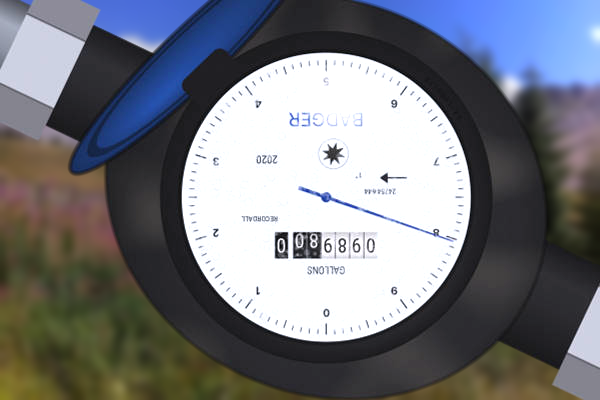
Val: 989798.0 gal
